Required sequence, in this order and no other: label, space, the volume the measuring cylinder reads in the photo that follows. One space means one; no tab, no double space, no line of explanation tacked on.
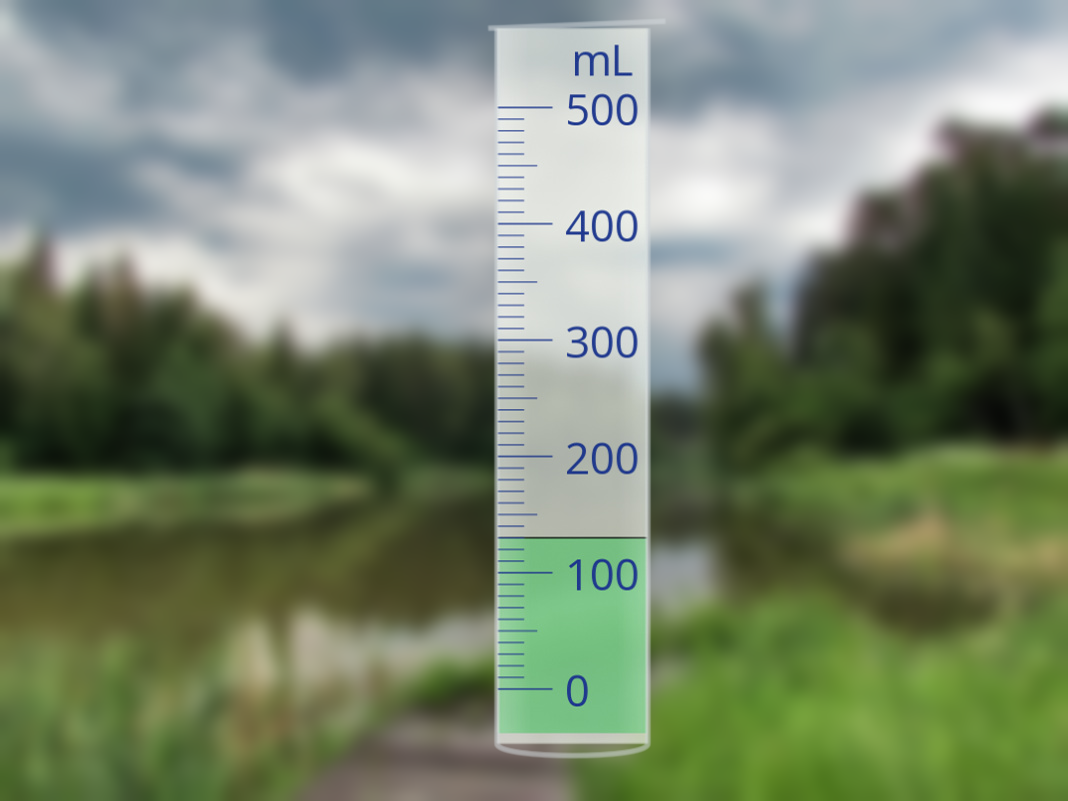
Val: 130 mL
